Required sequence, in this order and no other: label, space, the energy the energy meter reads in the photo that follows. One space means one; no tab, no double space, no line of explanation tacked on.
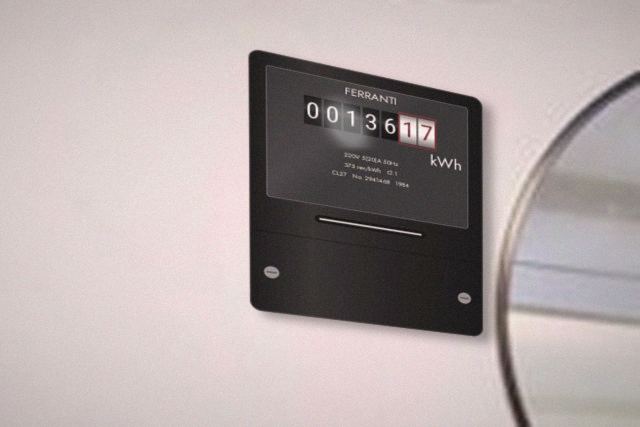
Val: 136.17 kWh
